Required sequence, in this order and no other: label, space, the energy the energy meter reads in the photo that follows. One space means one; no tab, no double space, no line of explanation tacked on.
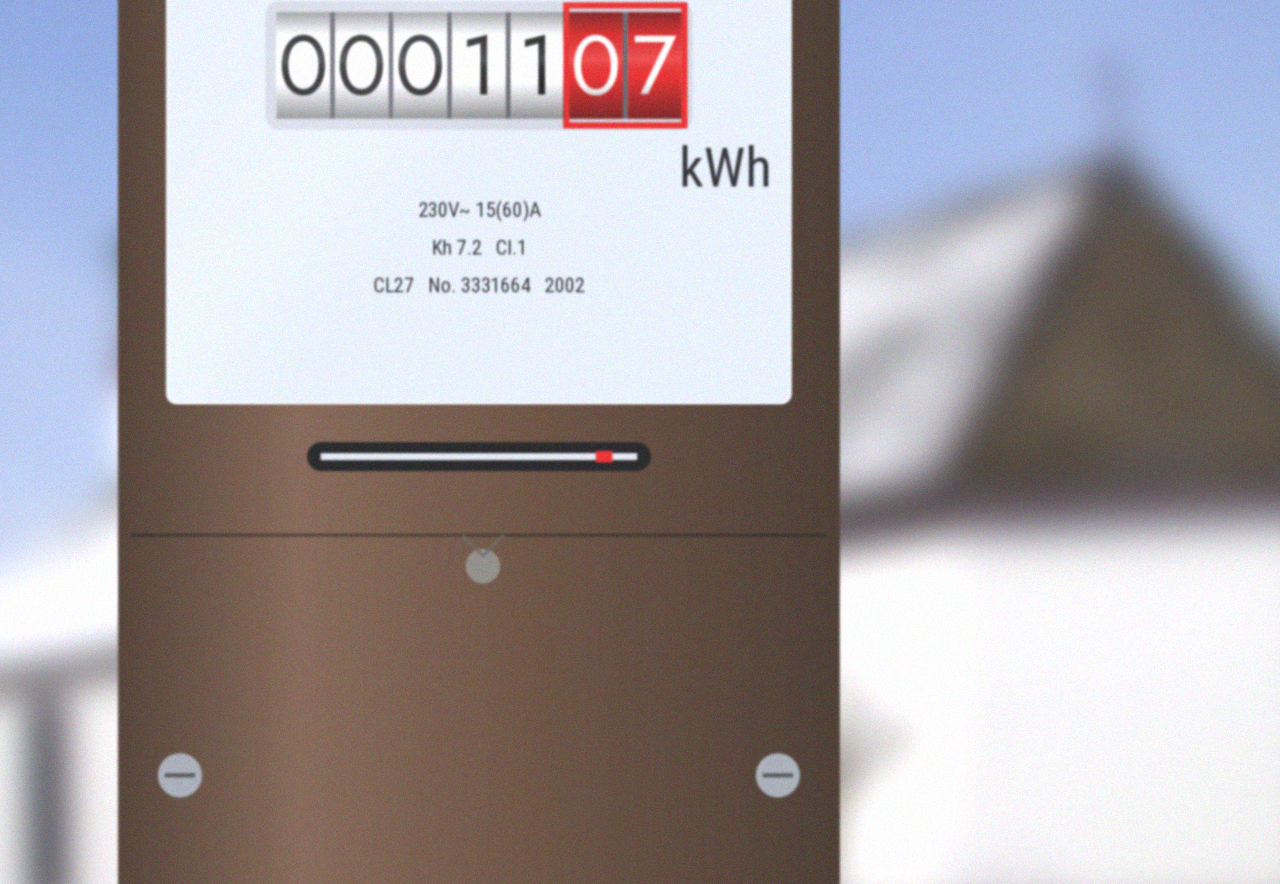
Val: 11.07 kWh
